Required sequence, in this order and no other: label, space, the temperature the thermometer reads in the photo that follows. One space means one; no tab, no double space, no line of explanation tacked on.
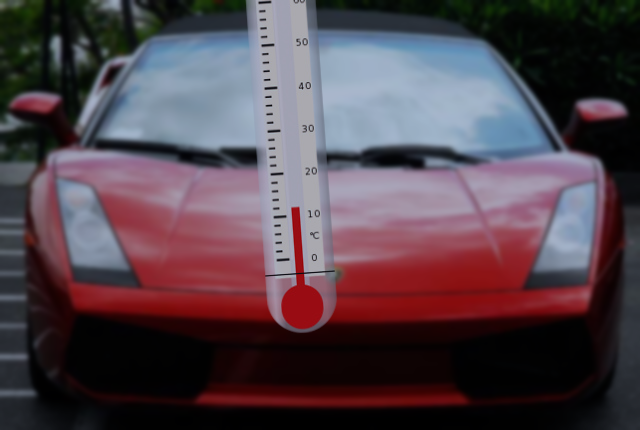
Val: 12 °C
